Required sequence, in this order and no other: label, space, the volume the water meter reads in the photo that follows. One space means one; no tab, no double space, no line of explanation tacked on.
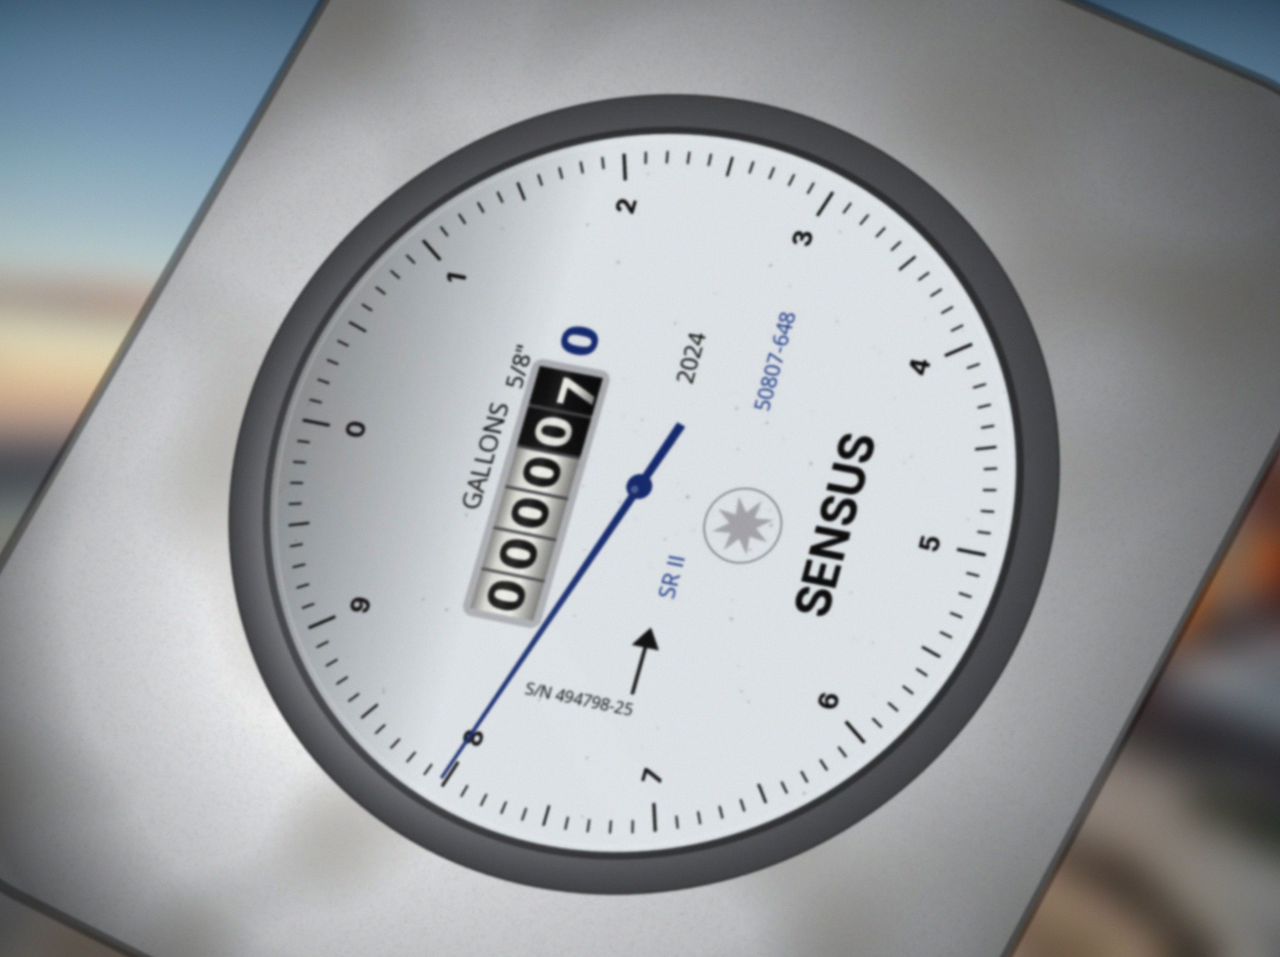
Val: 68.0 gal
